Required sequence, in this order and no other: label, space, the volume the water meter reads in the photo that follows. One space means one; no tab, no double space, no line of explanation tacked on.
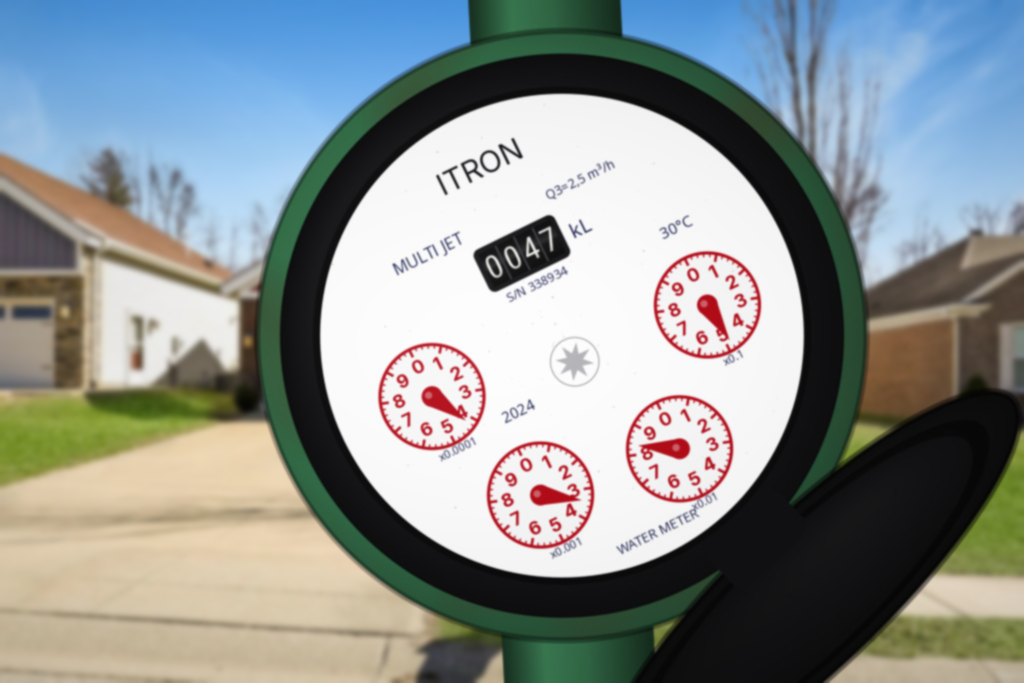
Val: 47.4834 kL
